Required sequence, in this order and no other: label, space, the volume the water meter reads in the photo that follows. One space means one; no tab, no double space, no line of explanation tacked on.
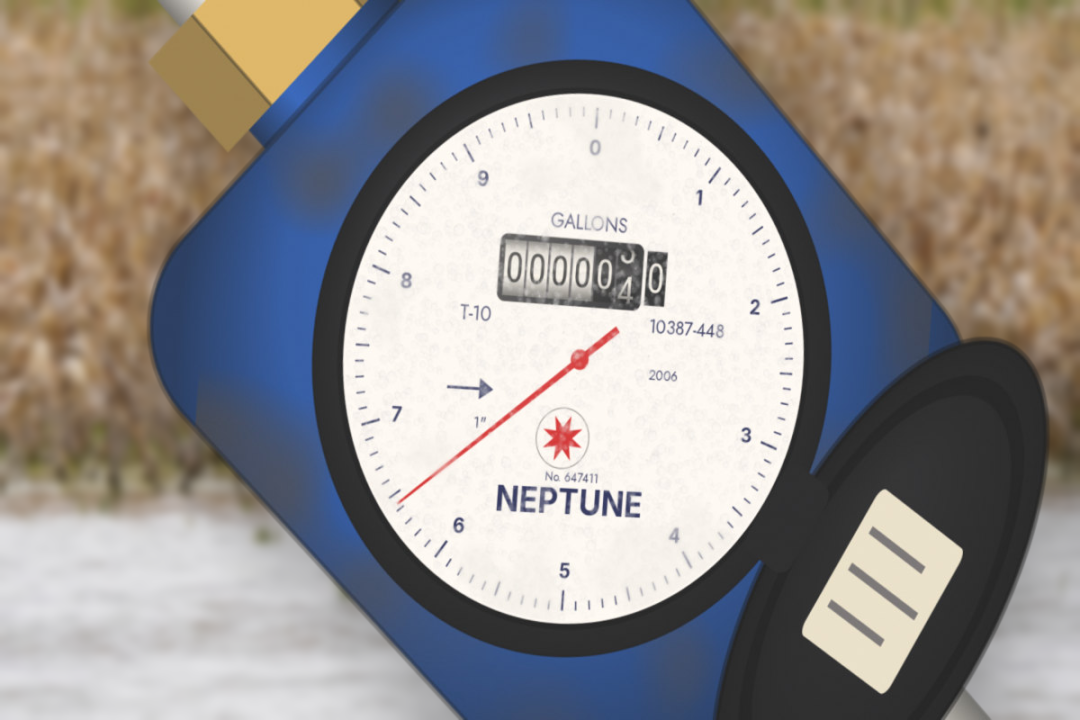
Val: 36.4 gal
